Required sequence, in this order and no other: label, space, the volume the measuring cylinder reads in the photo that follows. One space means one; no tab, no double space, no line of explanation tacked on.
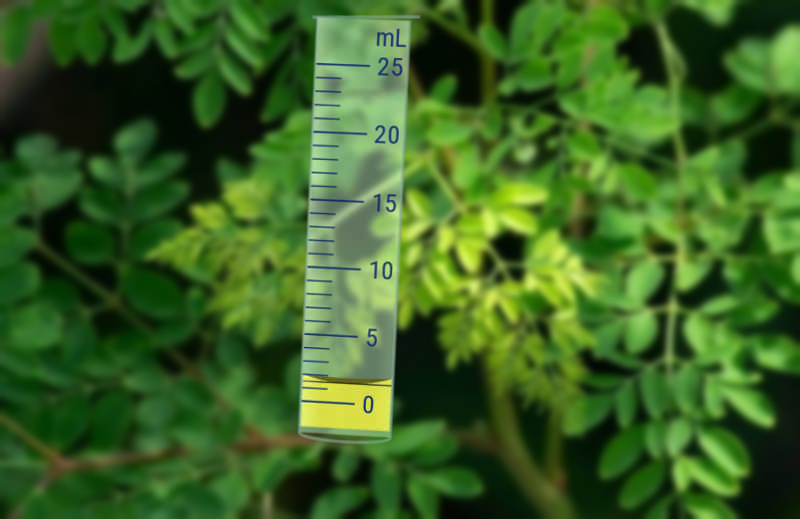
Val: 1.5 mL
